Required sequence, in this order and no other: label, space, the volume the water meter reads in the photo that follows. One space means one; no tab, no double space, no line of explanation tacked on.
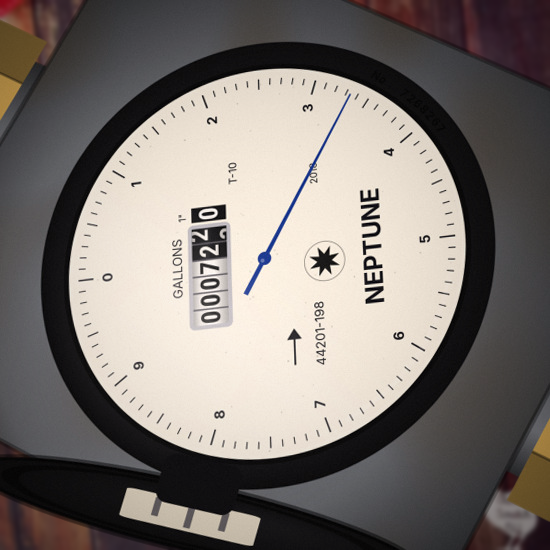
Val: 7223.3 gal
